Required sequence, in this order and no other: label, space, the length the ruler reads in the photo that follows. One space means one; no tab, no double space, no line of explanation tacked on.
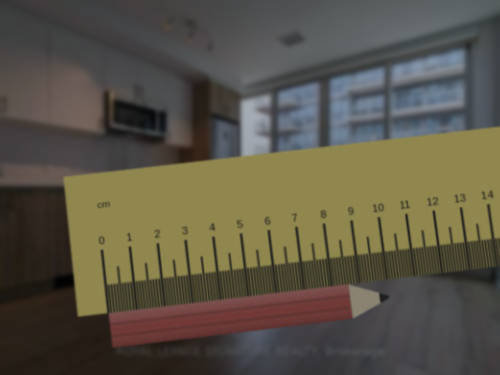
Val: 10 cm
